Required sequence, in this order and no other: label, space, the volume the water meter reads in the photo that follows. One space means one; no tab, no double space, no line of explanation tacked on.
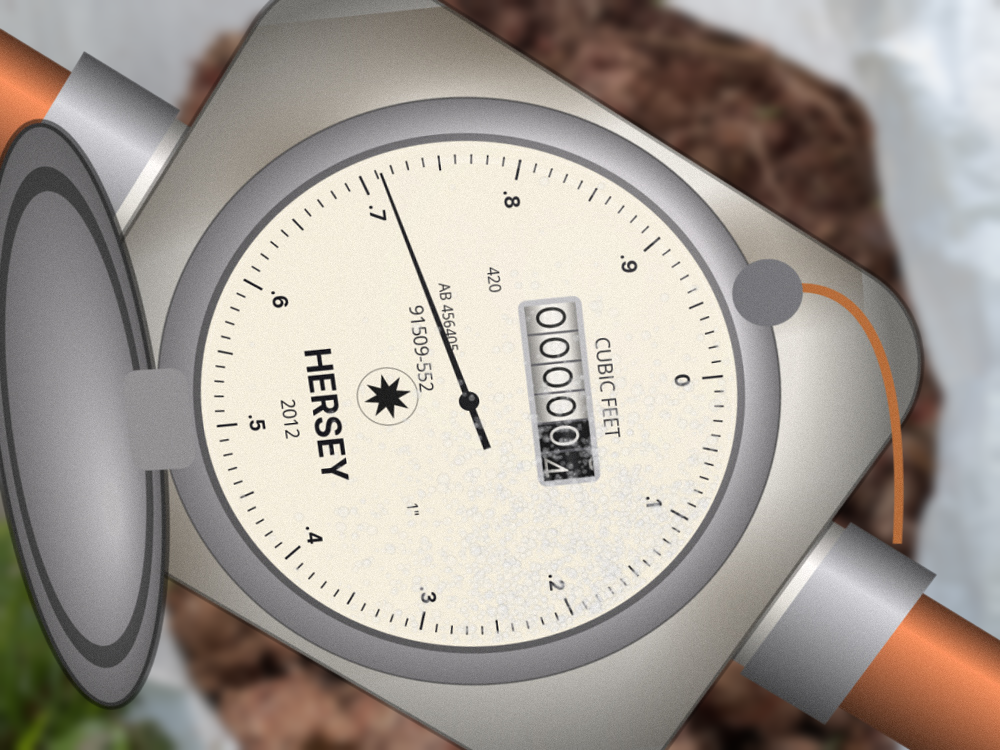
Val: 3.71 ft³
